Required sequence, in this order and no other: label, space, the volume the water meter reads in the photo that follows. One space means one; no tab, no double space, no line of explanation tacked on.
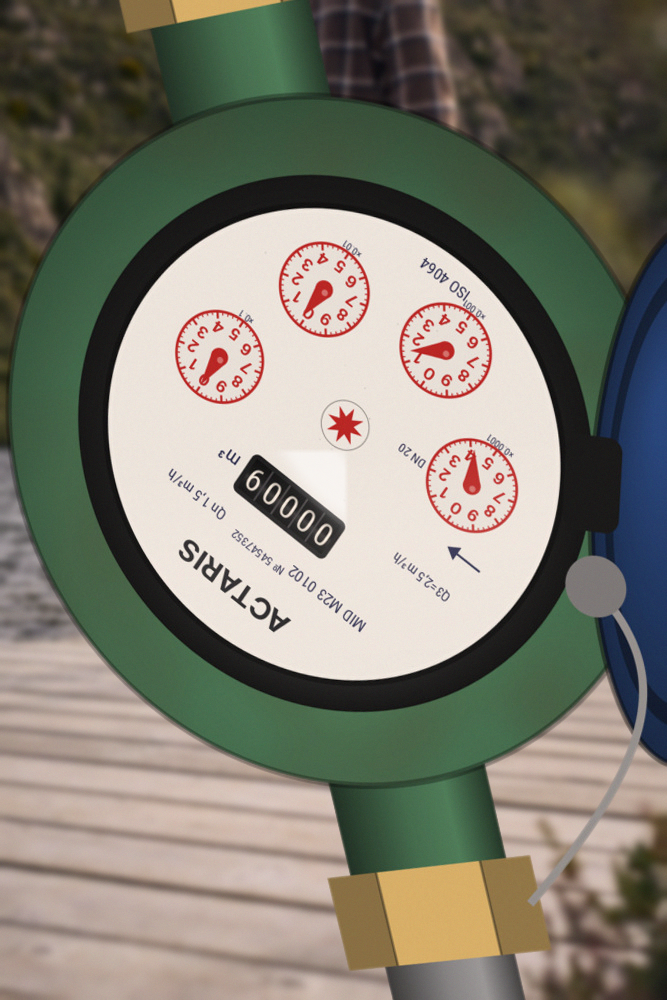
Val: 9.0014 m³
